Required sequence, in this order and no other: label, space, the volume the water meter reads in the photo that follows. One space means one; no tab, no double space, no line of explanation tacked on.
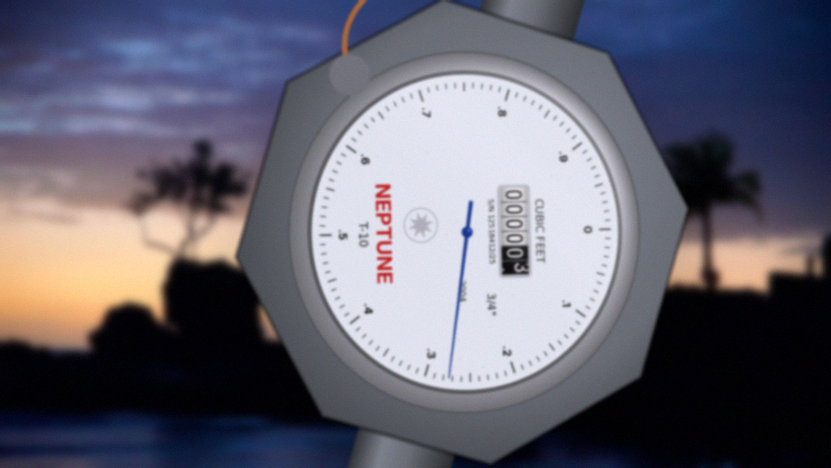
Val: 3.27 ft³
